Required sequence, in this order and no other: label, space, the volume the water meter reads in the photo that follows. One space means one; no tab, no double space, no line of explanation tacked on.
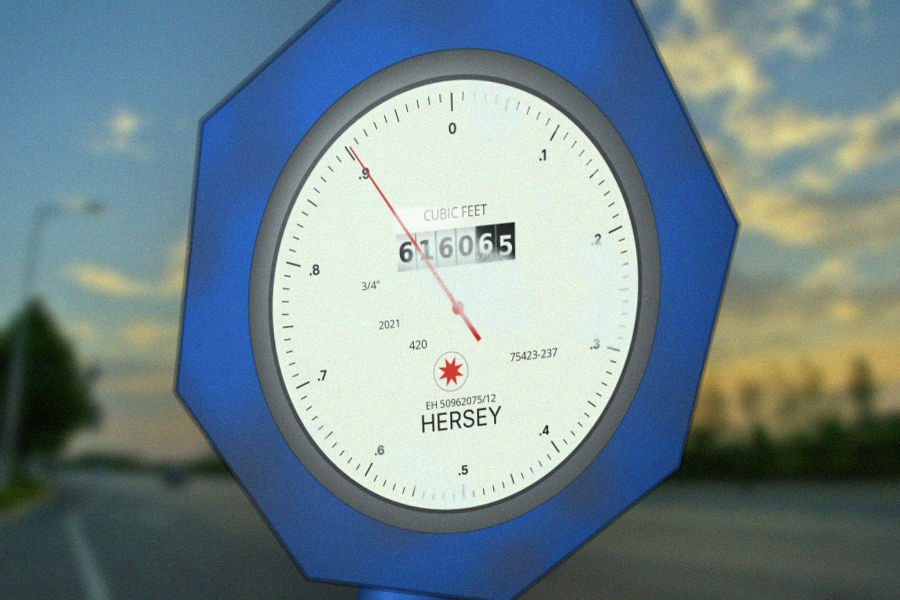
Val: 616064.90 ft³
